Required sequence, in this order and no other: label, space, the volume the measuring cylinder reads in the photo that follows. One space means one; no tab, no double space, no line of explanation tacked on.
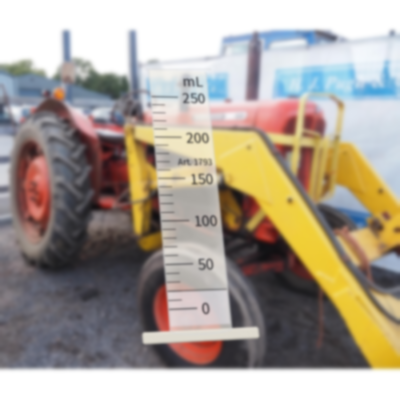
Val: 20 mL
